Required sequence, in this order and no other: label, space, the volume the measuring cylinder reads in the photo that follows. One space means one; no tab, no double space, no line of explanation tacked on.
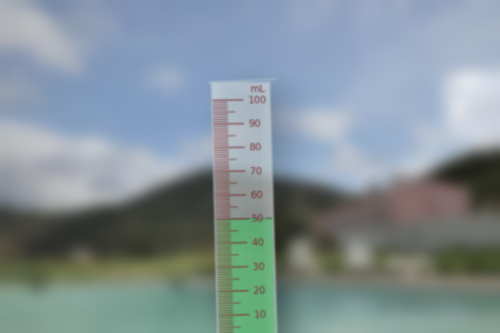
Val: 50 mL
